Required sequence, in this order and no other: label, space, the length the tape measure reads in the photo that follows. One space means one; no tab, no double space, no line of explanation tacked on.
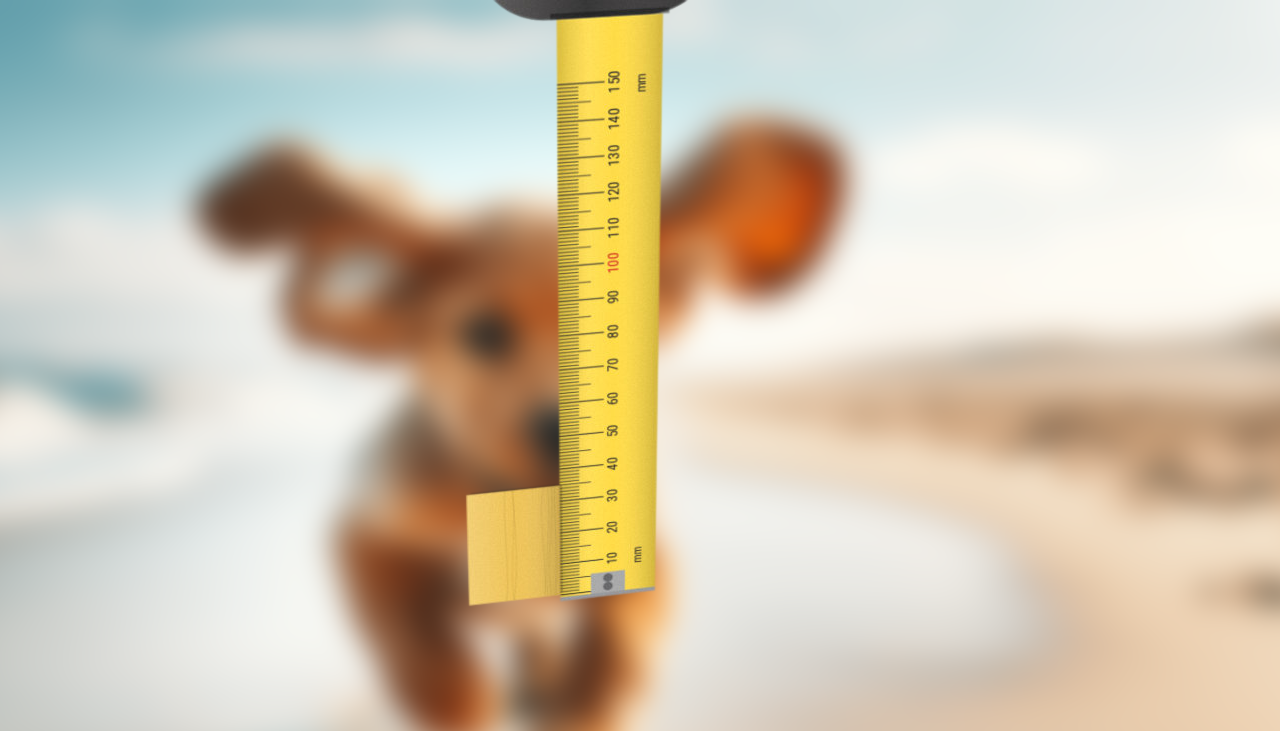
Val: 35 mm
